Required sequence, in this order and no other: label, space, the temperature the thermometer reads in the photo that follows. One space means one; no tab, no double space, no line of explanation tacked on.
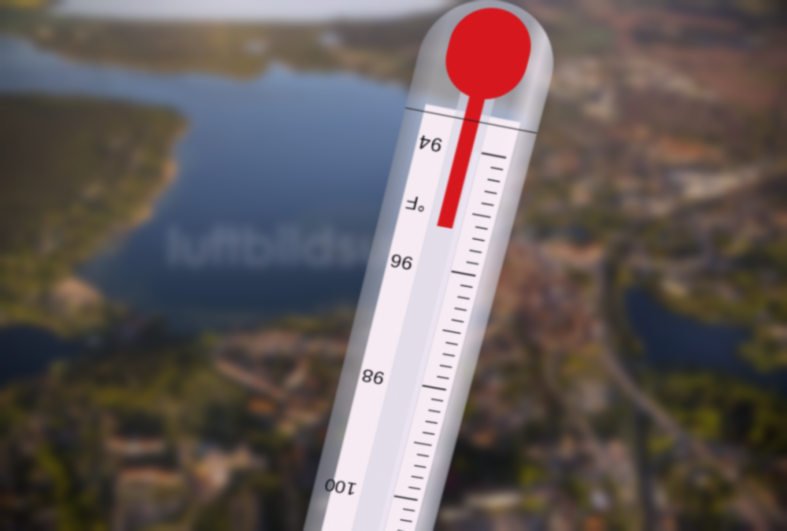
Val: 95.3 °F
